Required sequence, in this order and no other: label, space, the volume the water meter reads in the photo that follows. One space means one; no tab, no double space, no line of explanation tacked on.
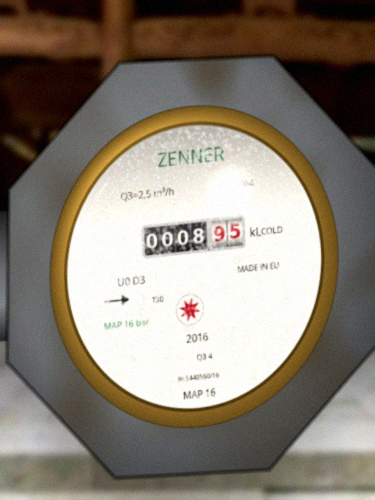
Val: 8.95 kL
